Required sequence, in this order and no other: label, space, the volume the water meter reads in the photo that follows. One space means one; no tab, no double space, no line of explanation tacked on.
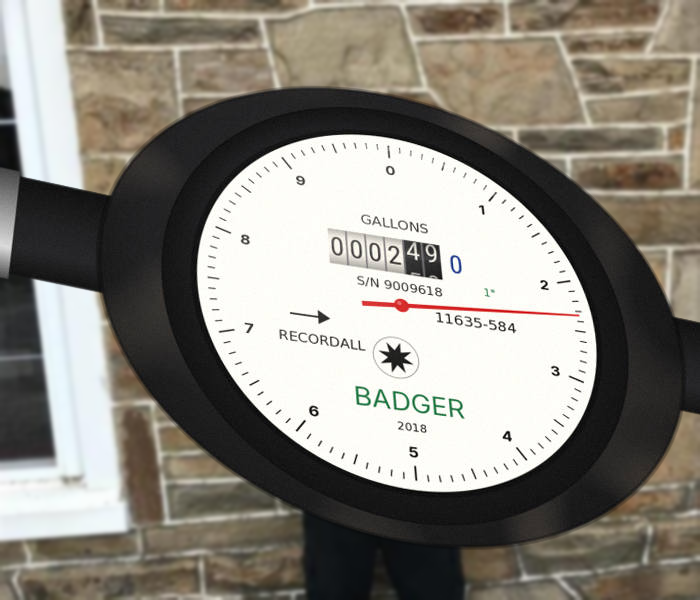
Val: 2492.3 gal
